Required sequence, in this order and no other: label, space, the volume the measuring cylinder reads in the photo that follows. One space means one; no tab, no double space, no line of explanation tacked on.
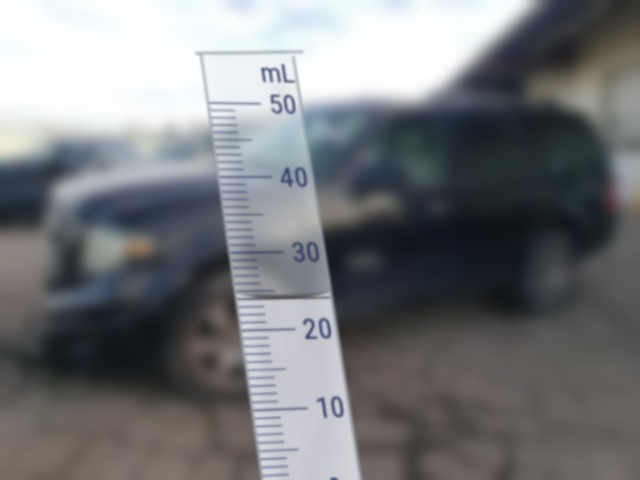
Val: 24 mL
